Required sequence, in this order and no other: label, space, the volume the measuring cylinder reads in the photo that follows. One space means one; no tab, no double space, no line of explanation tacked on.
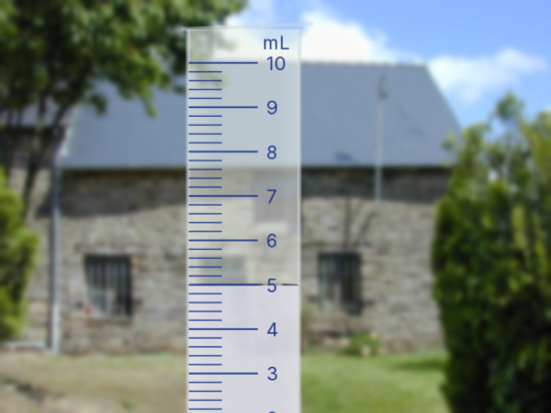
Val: 5 mL
